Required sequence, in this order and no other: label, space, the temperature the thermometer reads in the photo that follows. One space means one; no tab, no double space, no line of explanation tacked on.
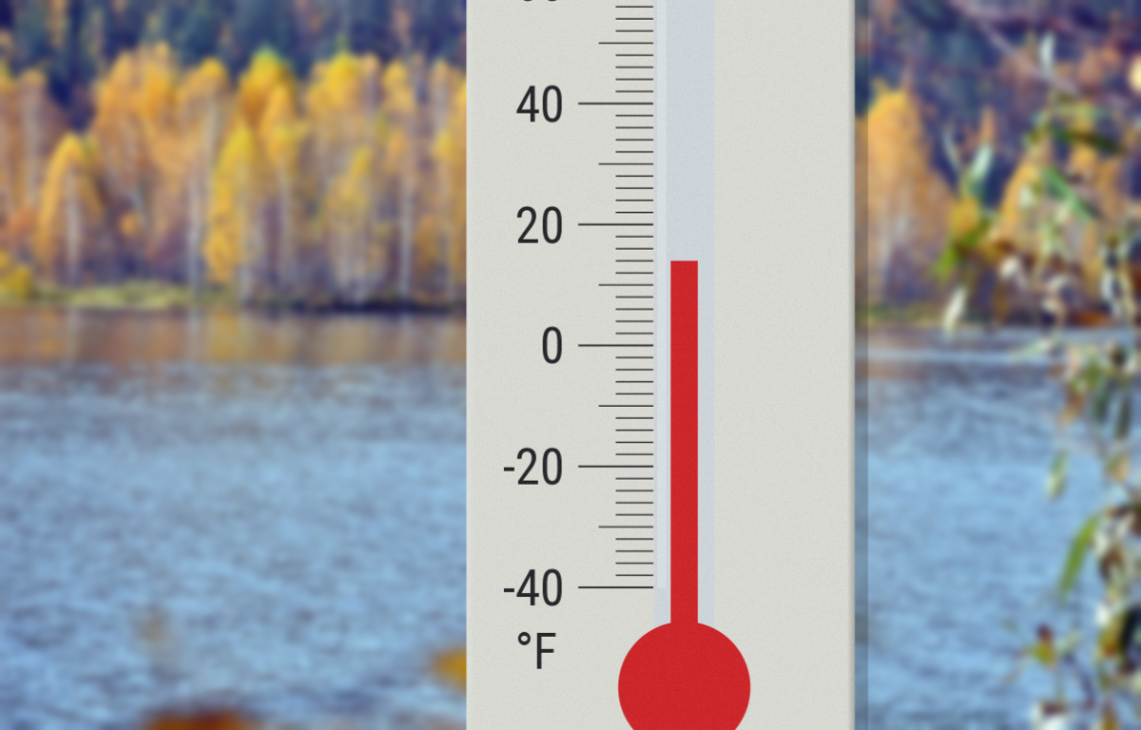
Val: 14 °F
